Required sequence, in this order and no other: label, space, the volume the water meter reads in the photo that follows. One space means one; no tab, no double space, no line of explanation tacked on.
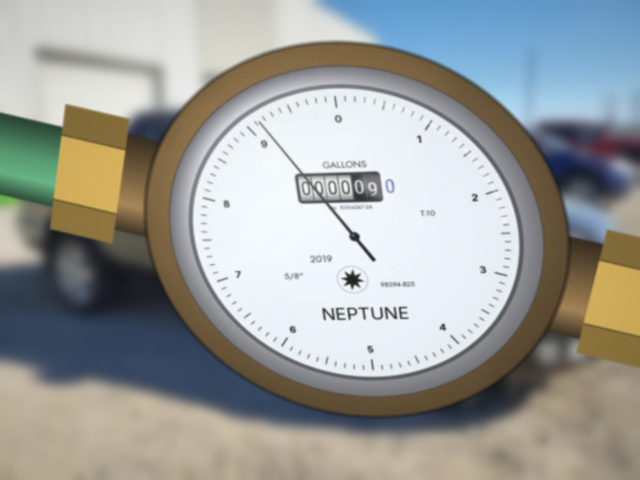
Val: 89.1 gal
